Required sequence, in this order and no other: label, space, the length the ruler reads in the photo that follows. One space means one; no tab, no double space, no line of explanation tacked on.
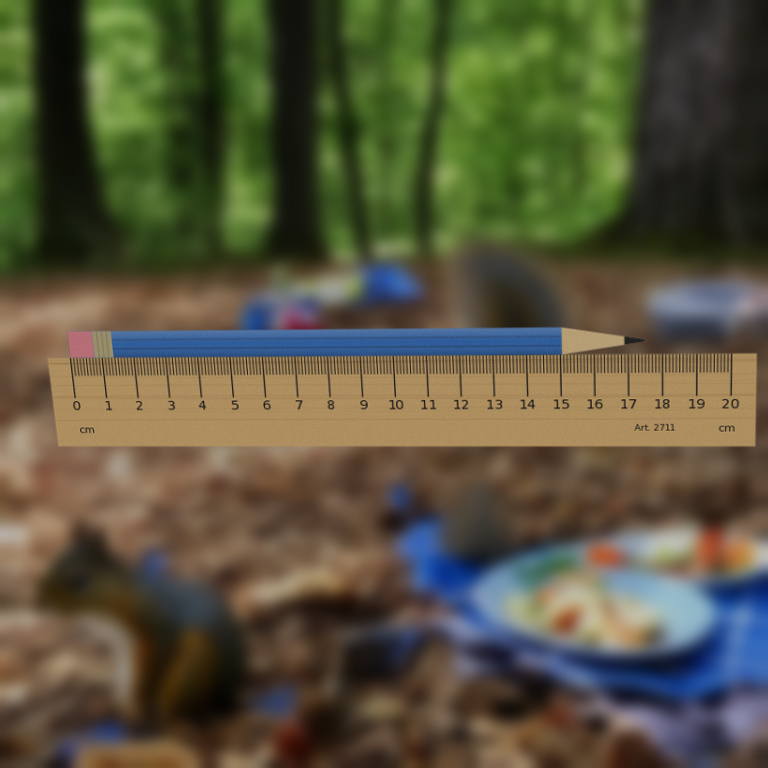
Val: 17.5 cm
